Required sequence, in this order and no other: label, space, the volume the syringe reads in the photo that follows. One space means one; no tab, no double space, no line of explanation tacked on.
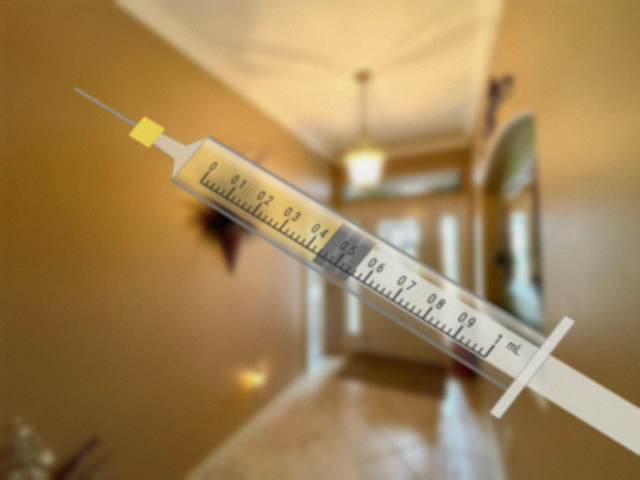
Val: 0.44 mL
